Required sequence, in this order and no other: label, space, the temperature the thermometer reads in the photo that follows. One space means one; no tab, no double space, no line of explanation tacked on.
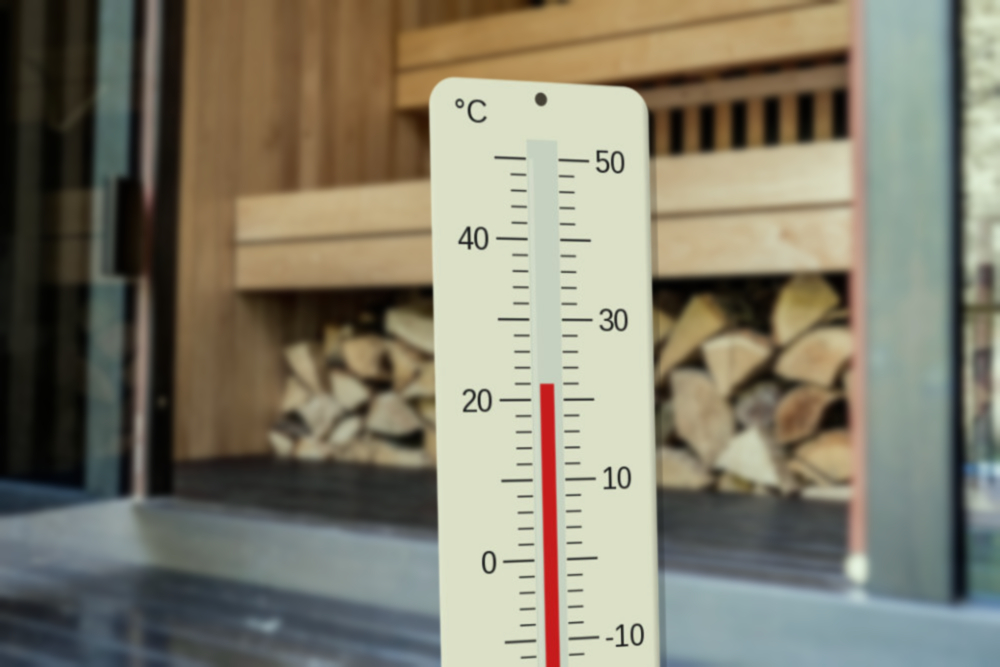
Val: 22 °C
